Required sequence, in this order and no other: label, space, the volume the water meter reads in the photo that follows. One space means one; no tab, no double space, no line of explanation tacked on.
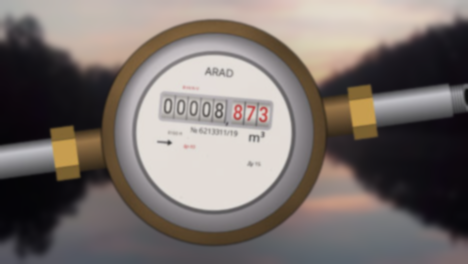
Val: 8.873 m³
